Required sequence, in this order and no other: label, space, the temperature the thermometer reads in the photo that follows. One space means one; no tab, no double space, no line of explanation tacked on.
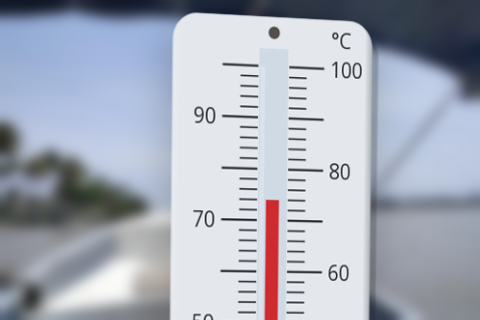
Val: 74 °C
